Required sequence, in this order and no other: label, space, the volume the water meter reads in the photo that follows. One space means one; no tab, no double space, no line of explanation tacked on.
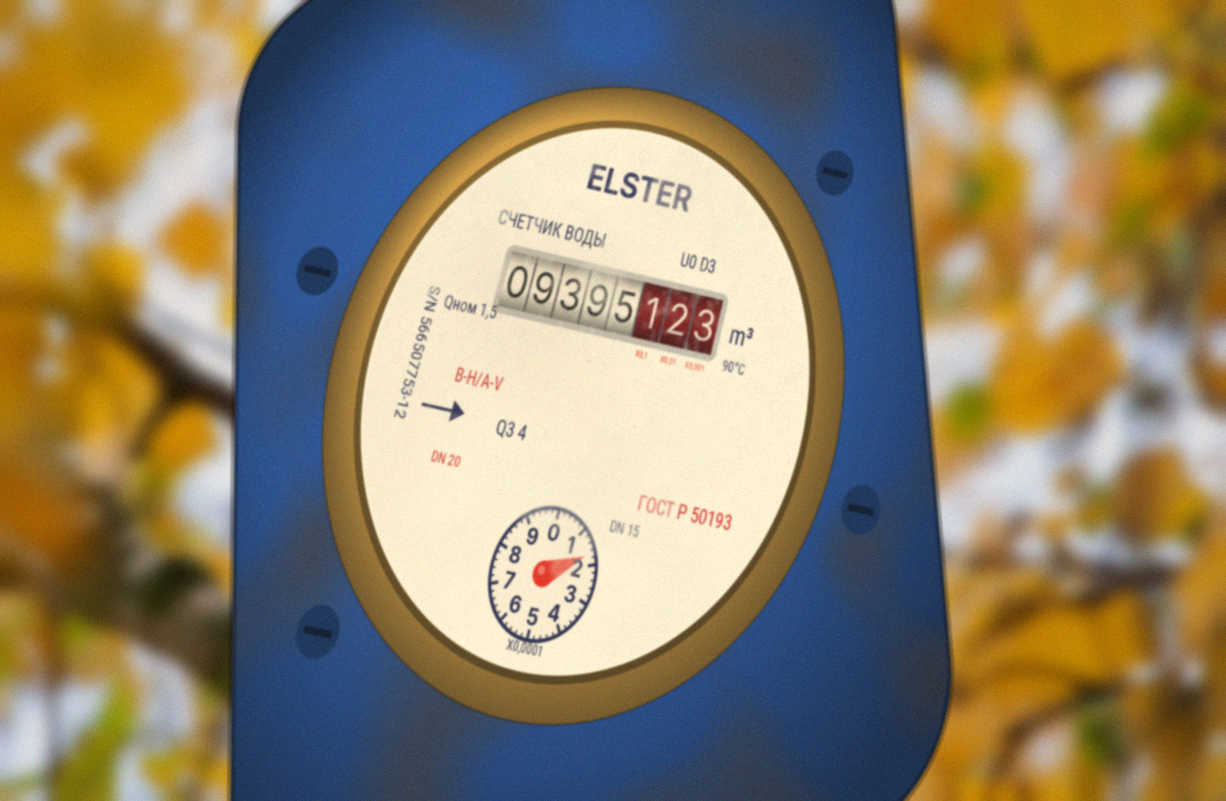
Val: 9395.1231 m³
